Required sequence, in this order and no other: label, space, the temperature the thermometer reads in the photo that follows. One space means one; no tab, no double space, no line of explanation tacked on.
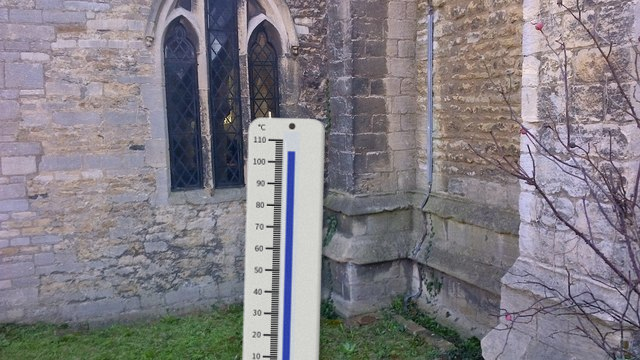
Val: 105 °C
